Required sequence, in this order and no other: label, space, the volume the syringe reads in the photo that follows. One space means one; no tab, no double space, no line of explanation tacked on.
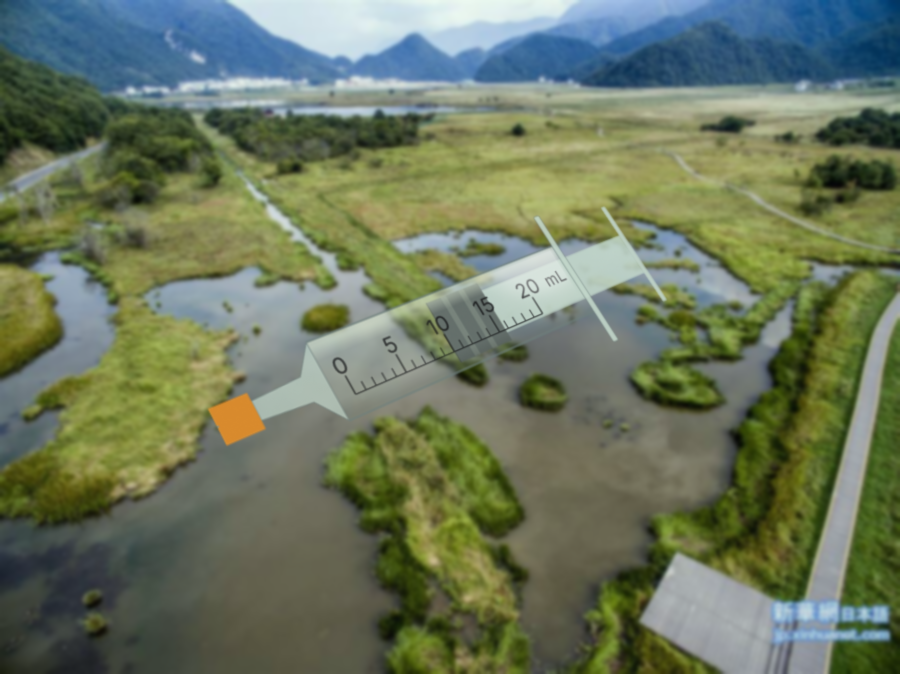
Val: 10 mL
